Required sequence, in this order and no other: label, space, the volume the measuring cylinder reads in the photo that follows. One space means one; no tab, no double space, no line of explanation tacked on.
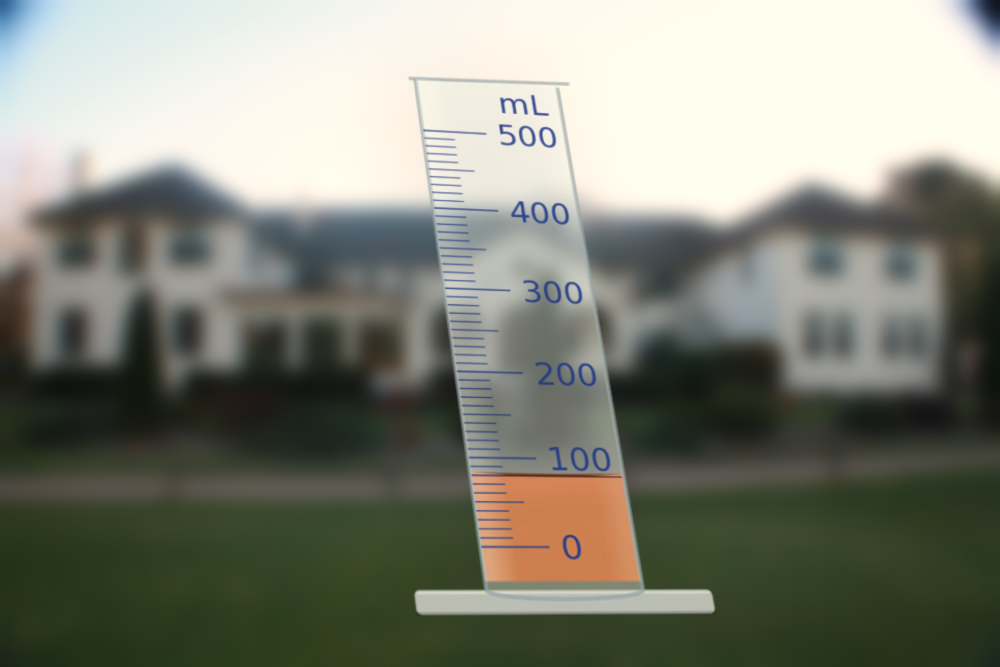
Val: 80 mL
